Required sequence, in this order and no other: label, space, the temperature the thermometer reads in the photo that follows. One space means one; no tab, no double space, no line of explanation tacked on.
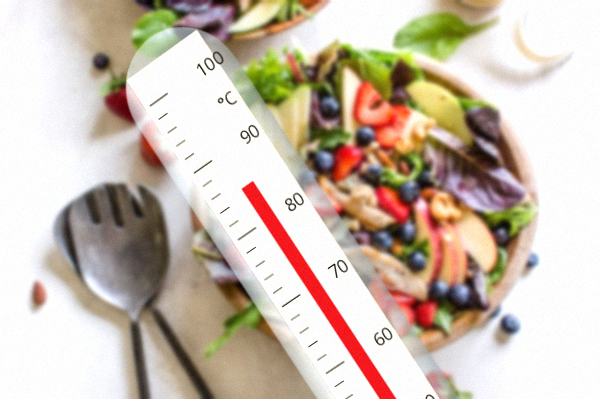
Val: 85 °C
